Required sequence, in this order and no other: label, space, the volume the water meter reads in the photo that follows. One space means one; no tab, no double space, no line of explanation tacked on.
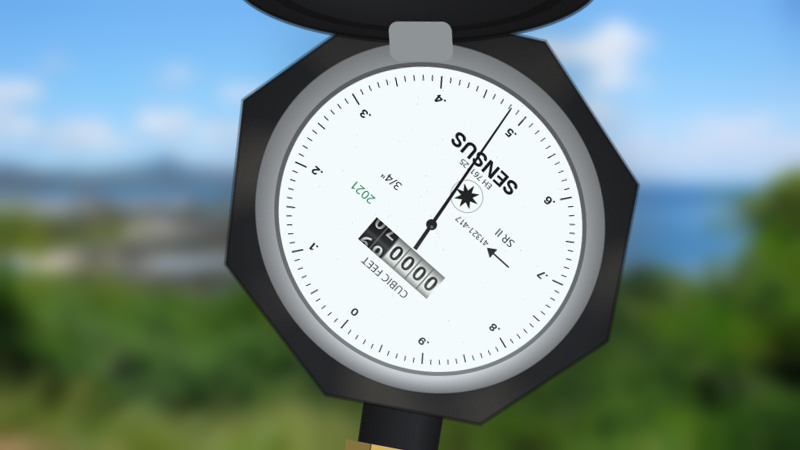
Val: 69.48 ft³
